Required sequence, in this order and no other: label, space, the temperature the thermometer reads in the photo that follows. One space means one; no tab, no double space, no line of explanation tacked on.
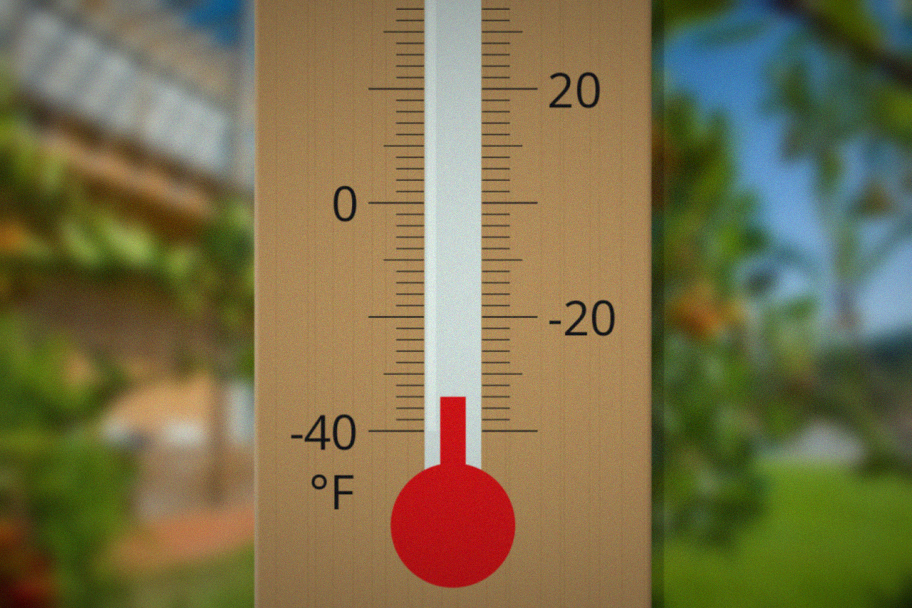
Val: -34 °F
